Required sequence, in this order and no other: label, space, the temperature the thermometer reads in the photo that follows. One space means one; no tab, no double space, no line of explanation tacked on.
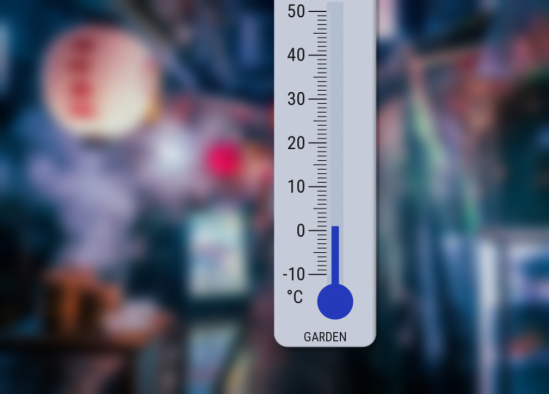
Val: 1 °C
